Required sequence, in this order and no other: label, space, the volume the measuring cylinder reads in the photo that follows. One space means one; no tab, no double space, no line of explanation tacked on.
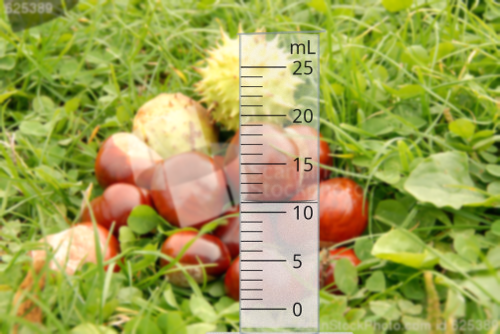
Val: 11 mL
